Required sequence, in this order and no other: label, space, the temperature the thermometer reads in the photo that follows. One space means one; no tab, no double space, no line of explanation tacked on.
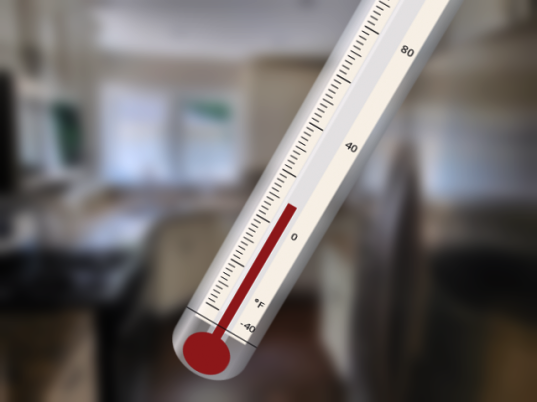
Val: 10 °F
